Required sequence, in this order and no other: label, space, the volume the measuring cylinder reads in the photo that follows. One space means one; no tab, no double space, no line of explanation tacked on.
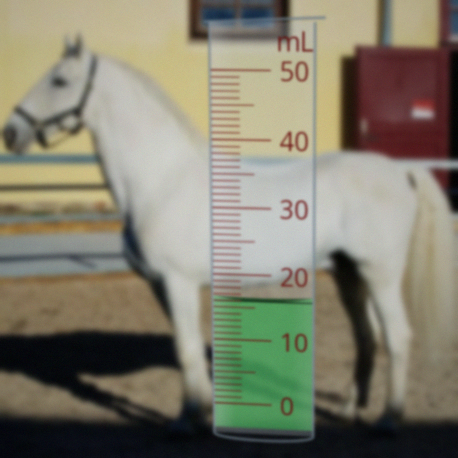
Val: 16 mL
